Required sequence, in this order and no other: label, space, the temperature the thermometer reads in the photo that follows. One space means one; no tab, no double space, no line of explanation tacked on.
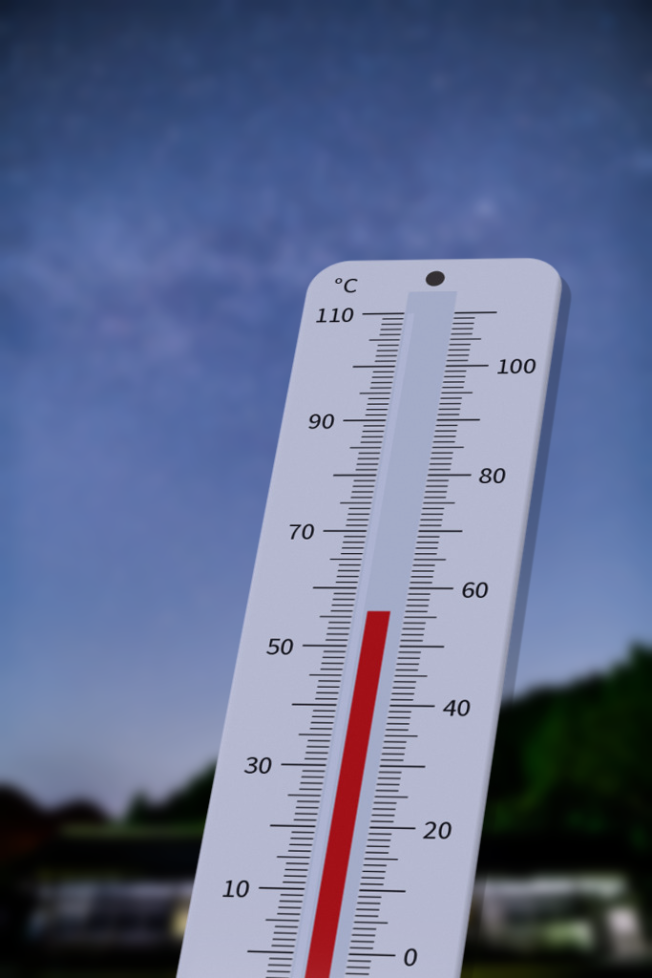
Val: 56 °C
